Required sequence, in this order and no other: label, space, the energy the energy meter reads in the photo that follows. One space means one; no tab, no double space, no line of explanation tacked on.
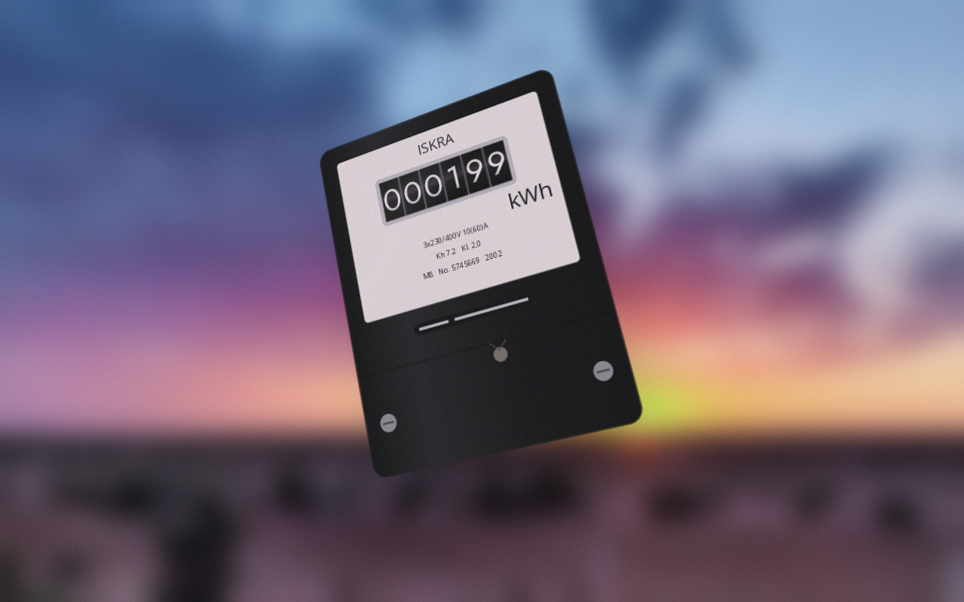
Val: 199 kWh
